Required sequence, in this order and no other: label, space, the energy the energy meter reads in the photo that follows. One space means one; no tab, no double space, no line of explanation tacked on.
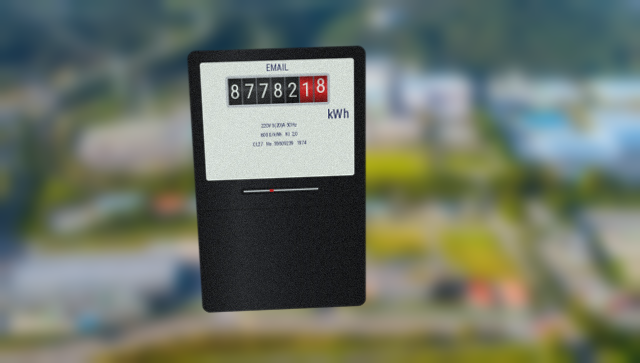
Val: 87782.18 kWh
